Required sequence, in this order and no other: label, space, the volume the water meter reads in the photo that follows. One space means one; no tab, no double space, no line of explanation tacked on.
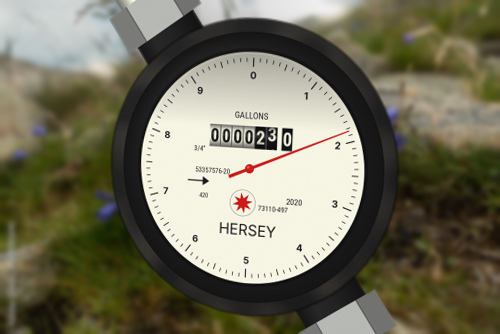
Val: 231.8 gal
